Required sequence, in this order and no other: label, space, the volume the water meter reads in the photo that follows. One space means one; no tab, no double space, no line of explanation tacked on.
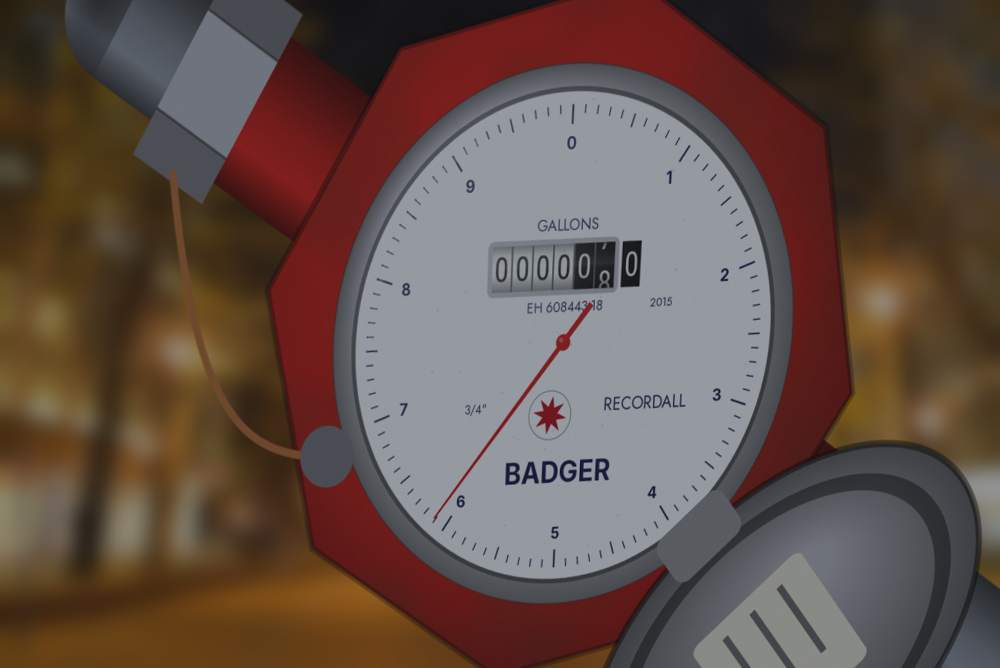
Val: 76.1 gal
